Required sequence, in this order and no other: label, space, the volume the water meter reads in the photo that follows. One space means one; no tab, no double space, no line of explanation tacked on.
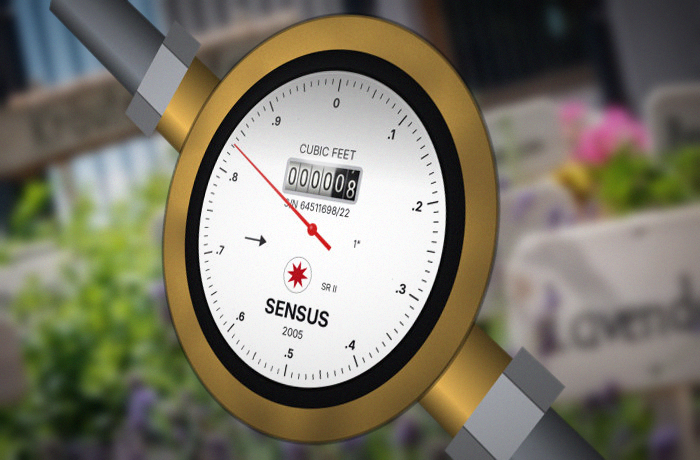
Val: 7.83 ft³
